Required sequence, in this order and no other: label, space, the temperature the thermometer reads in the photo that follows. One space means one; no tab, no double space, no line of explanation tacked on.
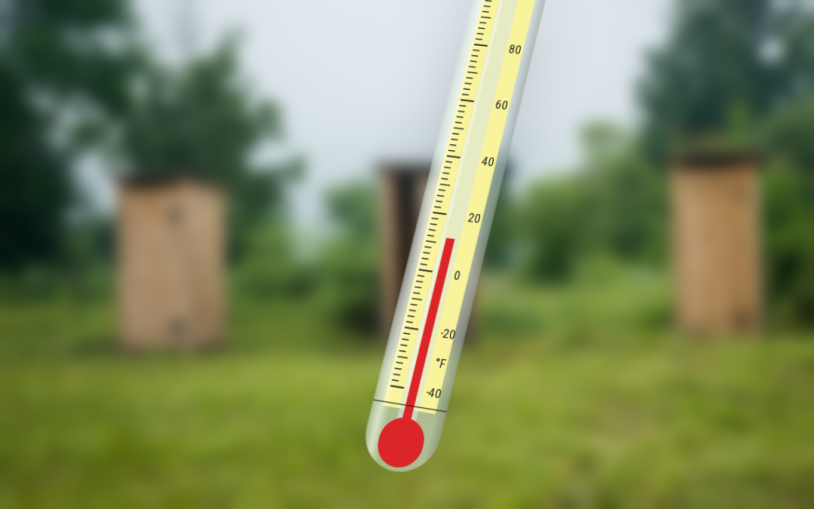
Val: 12 °F
